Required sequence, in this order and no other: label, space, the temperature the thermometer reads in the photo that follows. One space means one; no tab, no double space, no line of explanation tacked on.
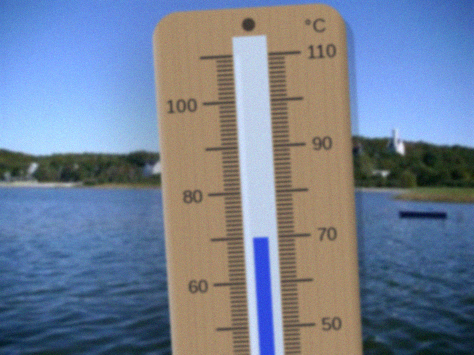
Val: 70 °C
